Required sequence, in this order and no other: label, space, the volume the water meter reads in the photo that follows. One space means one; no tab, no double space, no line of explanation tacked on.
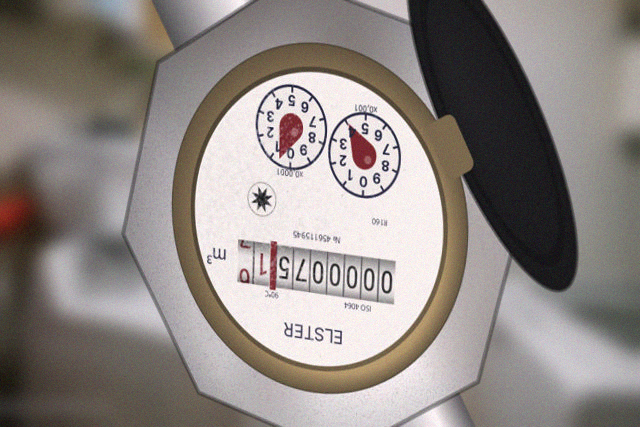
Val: 75.1640 m³
